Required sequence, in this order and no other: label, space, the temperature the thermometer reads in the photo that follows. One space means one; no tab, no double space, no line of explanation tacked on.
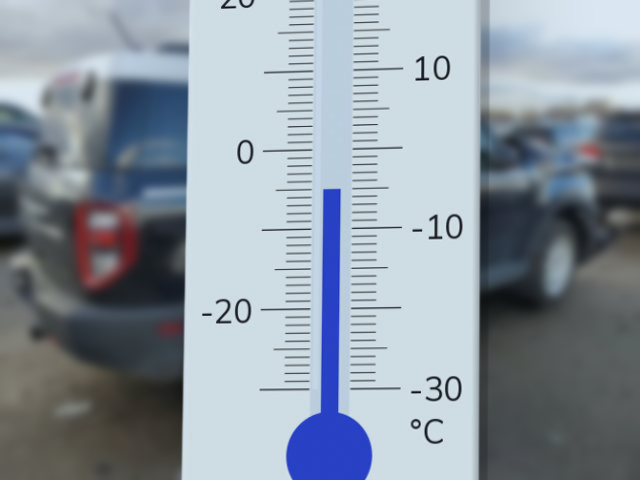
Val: -5 °C
